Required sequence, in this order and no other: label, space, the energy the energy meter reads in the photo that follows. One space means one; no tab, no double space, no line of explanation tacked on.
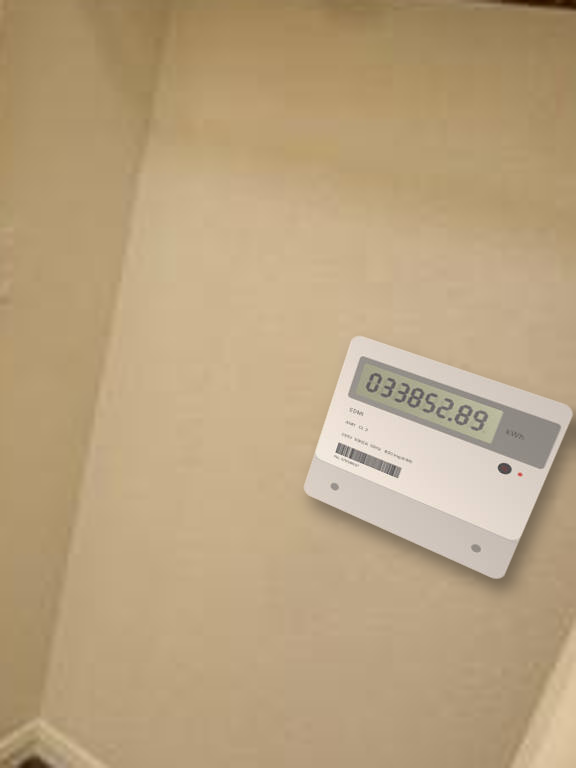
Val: 33852.89 kWh
